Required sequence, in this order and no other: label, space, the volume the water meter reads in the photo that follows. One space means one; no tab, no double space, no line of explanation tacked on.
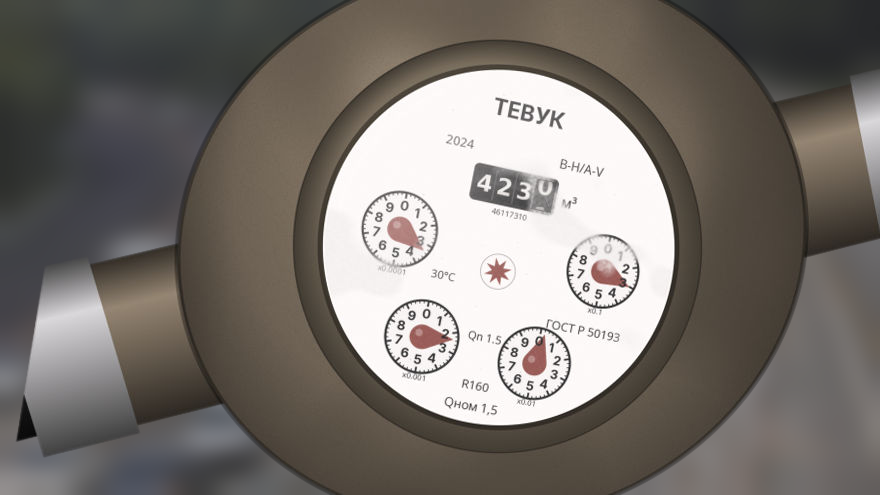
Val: 4230.3023 m³
